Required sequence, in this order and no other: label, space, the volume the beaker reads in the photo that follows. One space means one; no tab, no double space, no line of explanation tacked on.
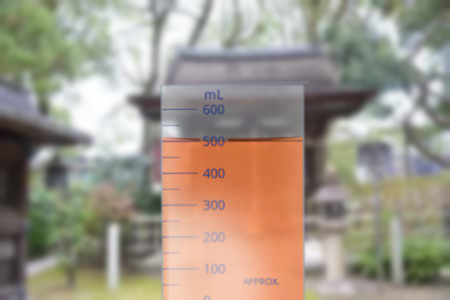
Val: 500 mL
